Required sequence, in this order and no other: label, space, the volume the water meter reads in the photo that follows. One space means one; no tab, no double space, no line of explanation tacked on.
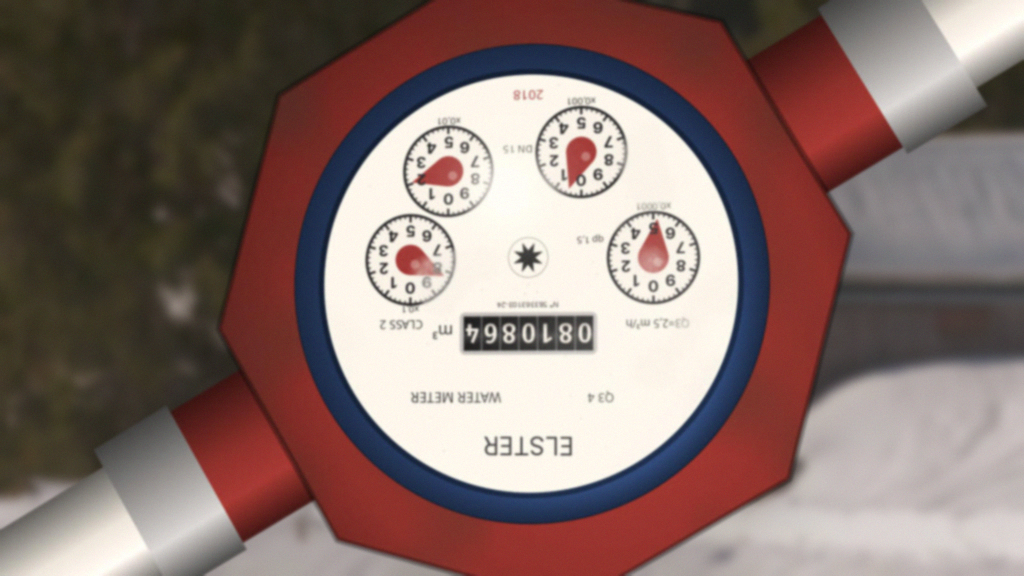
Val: 810864.8205 m³
